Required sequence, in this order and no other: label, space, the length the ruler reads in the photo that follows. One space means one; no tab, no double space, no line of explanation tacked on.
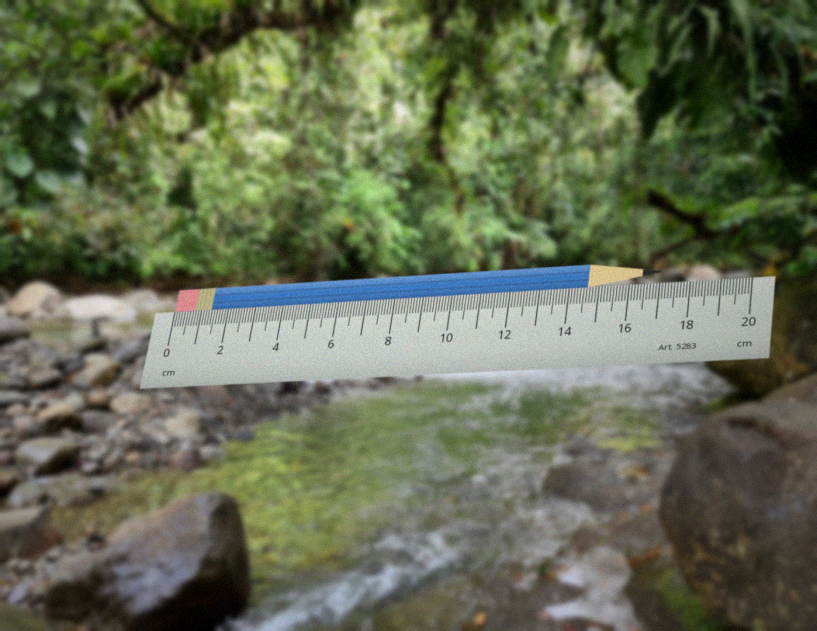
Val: 17 cm
